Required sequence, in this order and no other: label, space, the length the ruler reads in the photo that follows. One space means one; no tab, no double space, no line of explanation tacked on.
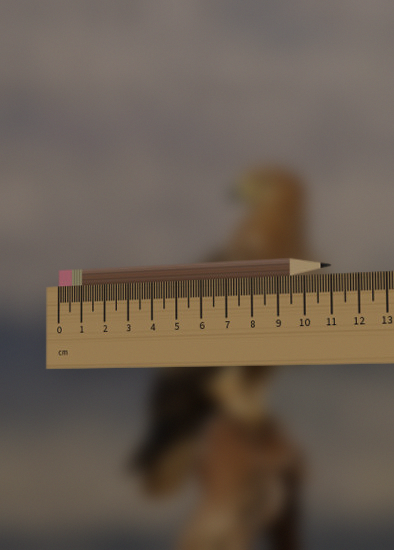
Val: 11 cm
